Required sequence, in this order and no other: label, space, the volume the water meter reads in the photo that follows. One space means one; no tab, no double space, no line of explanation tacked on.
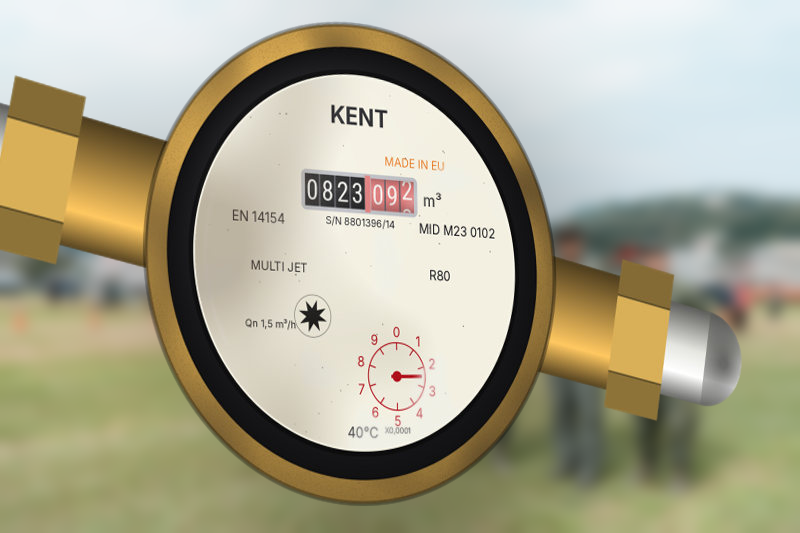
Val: 823.0922 m³
